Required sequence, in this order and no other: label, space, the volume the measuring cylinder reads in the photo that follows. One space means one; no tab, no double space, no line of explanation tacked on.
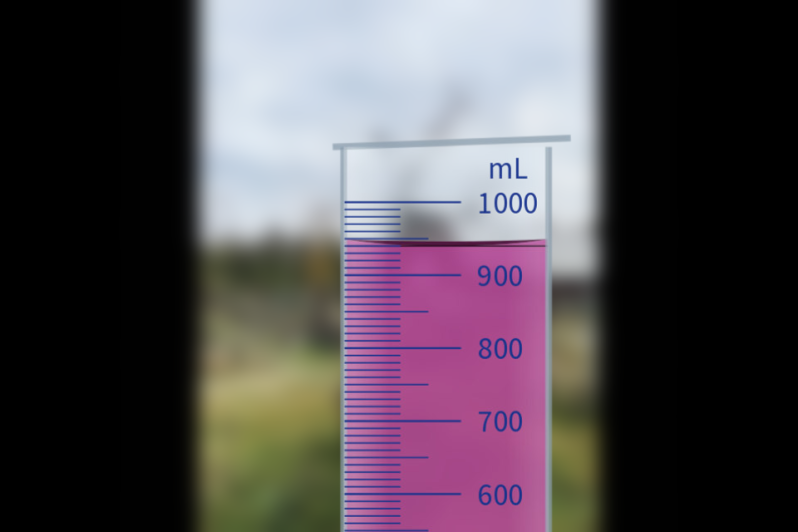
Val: 940 mL
